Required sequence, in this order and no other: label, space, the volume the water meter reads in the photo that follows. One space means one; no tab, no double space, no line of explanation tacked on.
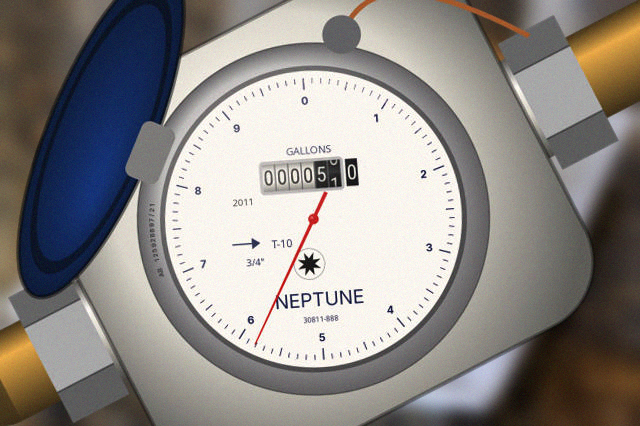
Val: 505.8 gal
